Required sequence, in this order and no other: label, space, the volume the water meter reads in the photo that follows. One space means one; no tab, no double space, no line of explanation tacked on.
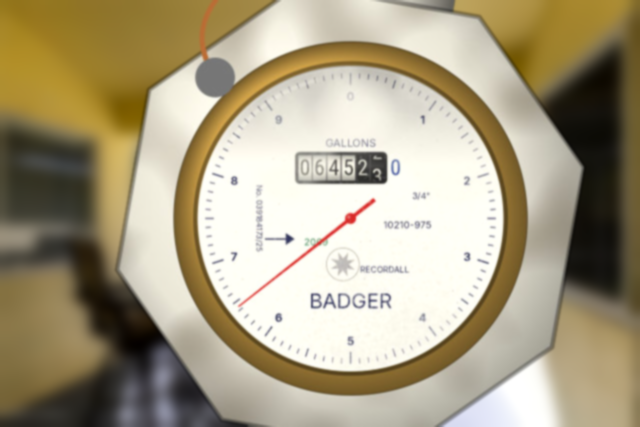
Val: 645226.4 gal
